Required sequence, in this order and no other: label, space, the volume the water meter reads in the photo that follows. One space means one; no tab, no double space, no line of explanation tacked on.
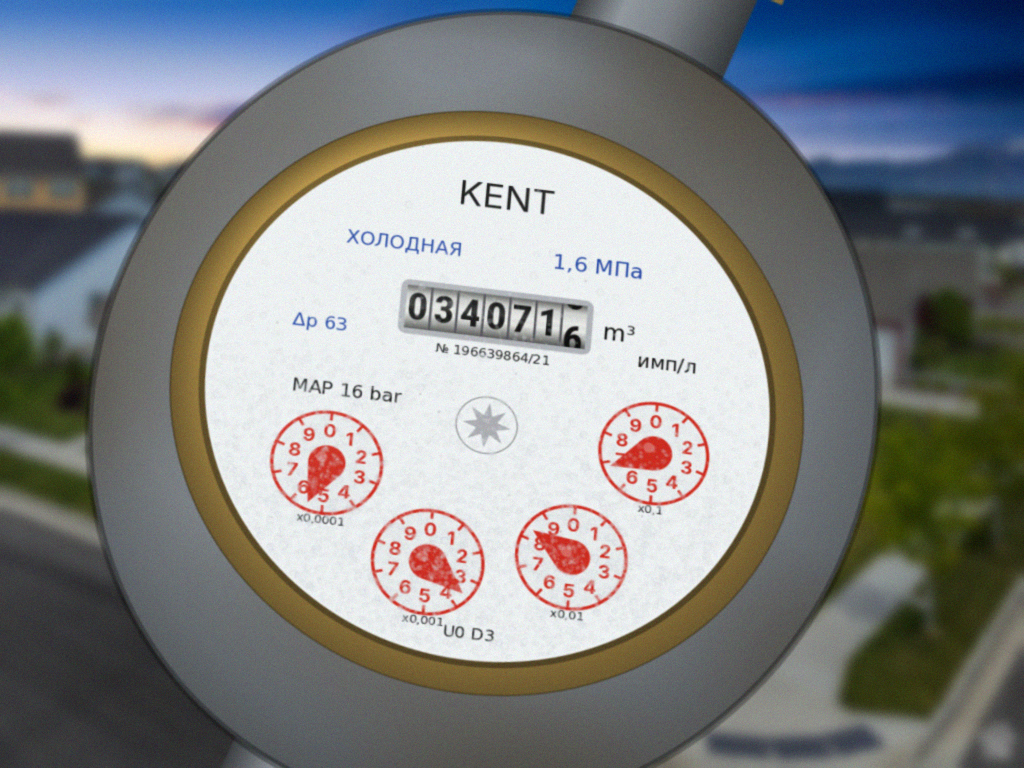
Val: 340715.6835 m³
